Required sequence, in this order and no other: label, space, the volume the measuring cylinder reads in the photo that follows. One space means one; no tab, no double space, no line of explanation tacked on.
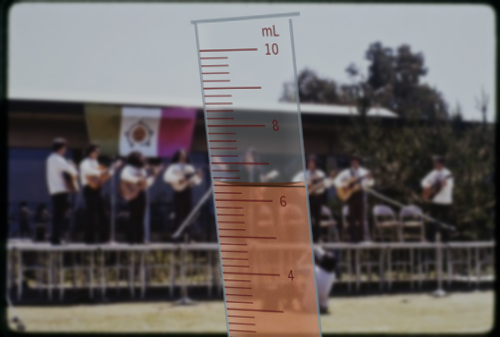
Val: 6.4 mL
